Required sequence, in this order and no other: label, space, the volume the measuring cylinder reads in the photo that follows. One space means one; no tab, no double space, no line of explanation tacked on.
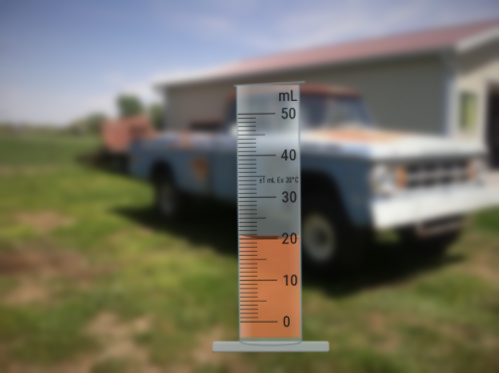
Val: 20 mL
